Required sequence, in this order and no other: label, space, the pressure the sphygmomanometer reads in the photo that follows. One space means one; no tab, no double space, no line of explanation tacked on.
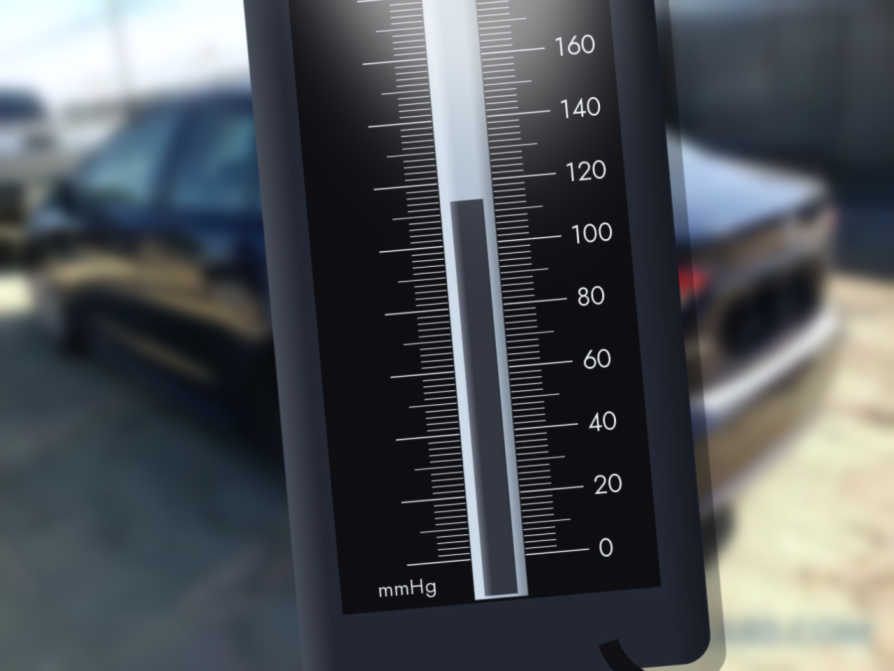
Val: 114 mmHg
